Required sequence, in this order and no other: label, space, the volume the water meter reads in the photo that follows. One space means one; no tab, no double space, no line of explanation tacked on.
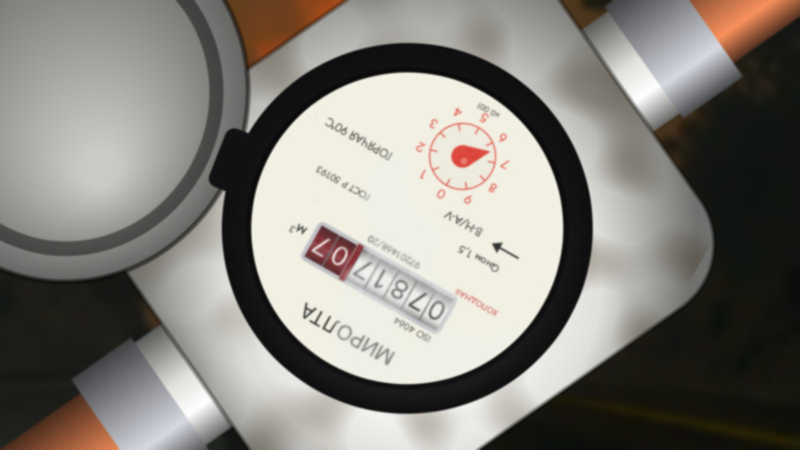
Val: 7817.076 m³
